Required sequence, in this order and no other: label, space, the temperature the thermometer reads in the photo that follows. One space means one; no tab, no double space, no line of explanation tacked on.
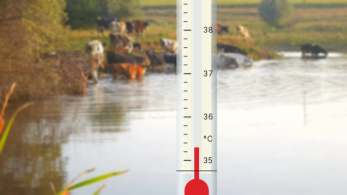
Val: 35.3 °C
